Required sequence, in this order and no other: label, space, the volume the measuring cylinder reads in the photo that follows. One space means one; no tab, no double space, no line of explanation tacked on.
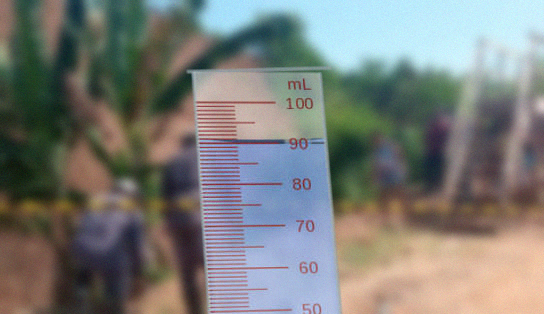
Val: 90 mL
